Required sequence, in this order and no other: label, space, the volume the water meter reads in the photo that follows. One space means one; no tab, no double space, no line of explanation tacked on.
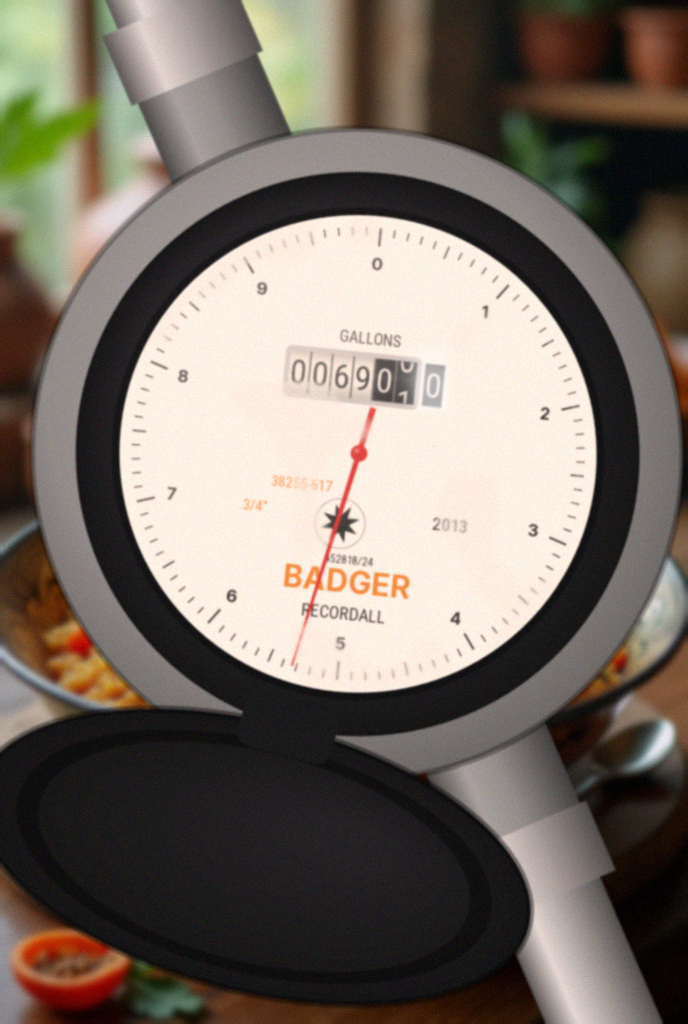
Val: 69005.3 gal
